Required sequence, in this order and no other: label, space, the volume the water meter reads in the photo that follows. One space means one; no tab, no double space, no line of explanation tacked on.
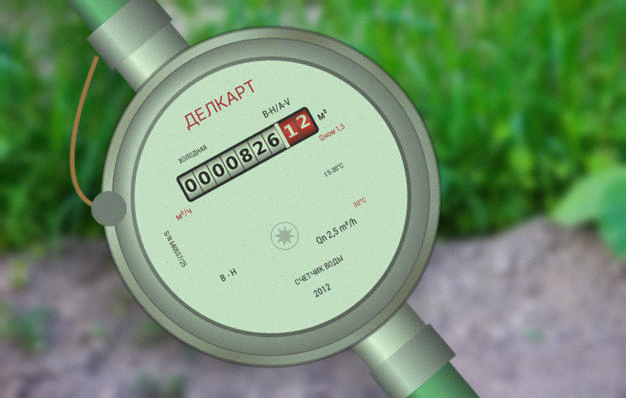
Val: 826.12 m³
